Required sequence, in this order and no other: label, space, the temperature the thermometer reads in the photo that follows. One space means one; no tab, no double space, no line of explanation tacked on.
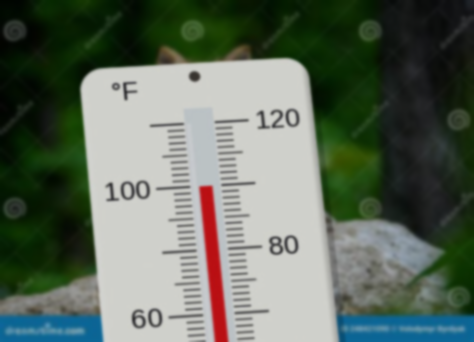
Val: 100 °F
